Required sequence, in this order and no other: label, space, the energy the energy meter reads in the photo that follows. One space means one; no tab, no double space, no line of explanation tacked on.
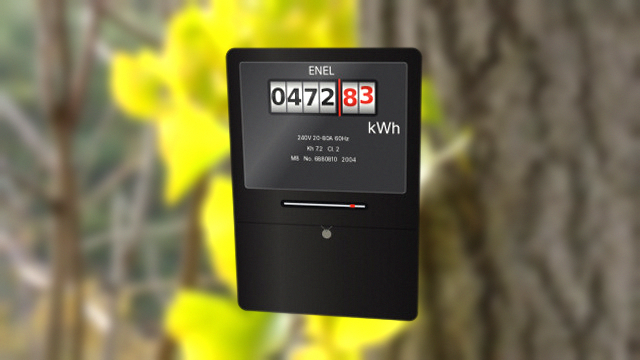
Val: 472.83 kWh
